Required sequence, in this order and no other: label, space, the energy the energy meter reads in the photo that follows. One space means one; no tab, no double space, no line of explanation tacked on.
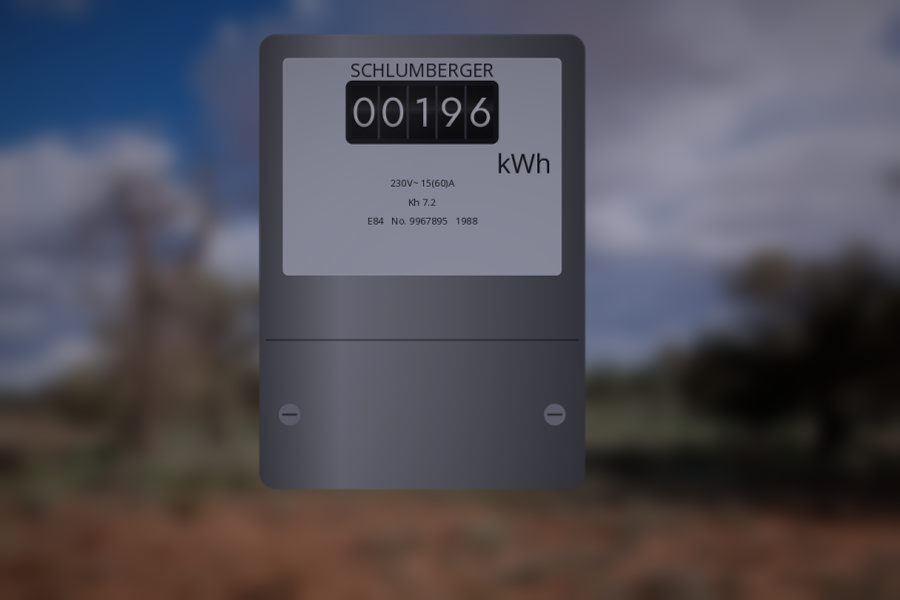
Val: 196 kWh
